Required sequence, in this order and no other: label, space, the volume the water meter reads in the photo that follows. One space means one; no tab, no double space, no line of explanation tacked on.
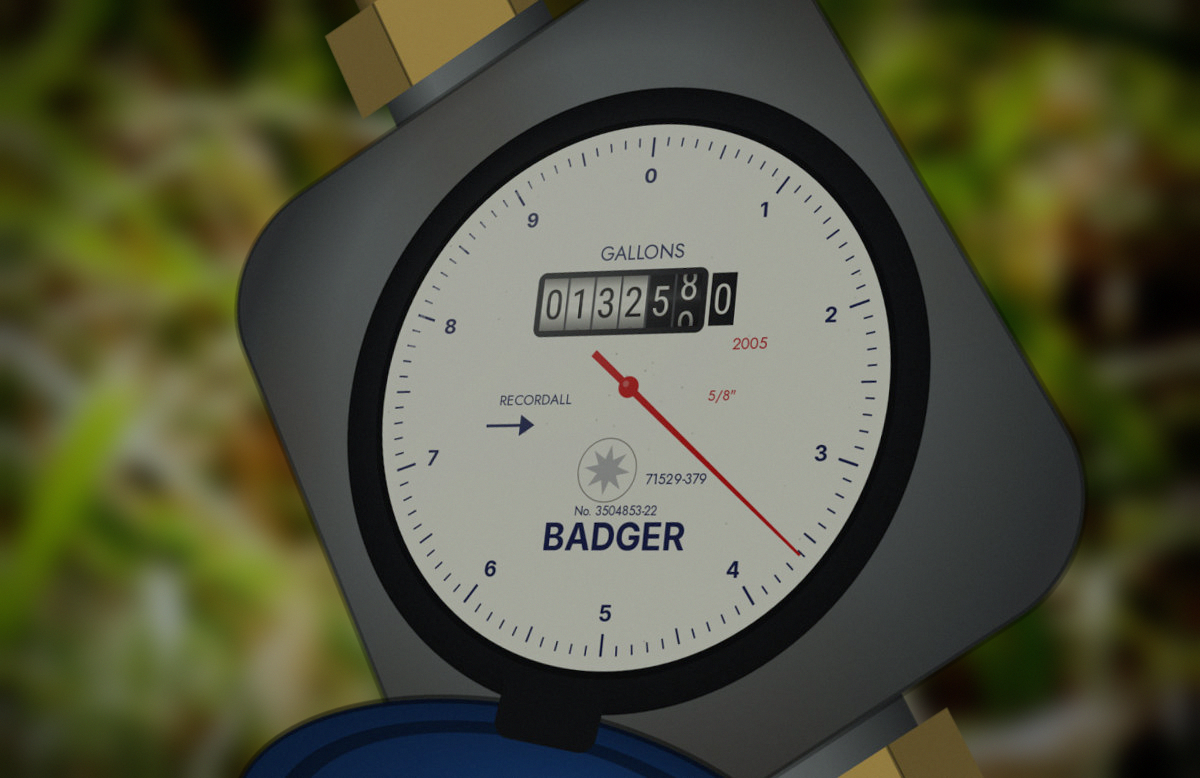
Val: 132583.6 gal
